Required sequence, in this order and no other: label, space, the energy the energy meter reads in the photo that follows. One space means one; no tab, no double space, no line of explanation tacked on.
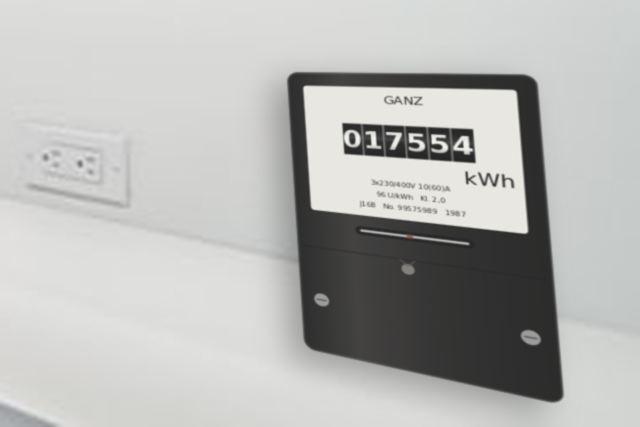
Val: 17554 kWh
